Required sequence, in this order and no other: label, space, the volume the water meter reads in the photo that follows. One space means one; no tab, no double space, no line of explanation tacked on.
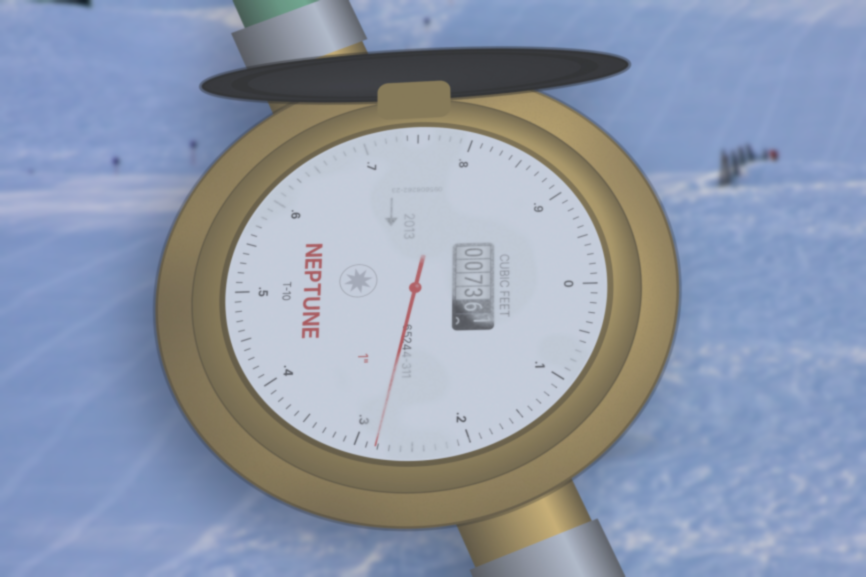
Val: 7361.28 ft³
